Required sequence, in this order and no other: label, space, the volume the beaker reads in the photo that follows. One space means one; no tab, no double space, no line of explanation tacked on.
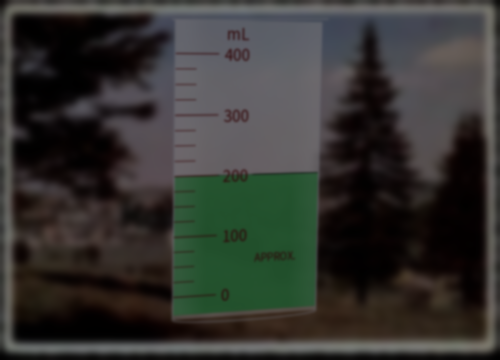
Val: 200 mL
